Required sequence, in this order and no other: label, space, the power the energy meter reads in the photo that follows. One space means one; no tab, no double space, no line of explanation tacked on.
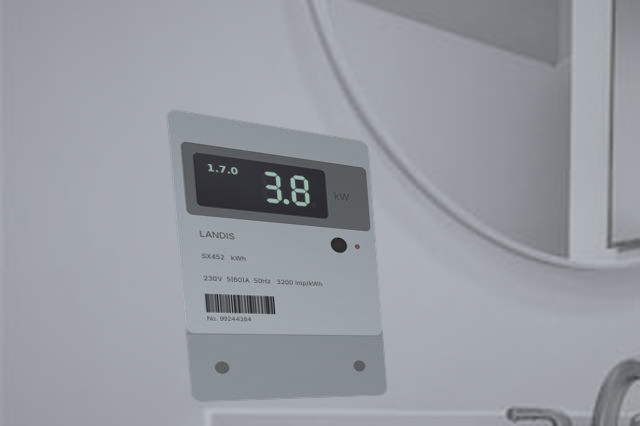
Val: 3.8 kW
